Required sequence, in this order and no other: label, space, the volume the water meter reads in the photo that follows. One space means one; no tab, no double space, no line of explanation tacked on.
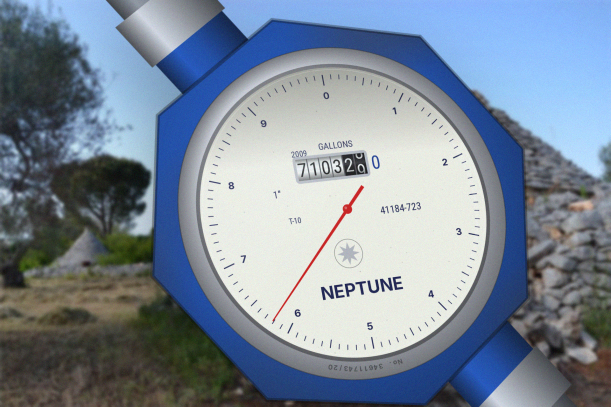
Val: 7103286.2 gal
